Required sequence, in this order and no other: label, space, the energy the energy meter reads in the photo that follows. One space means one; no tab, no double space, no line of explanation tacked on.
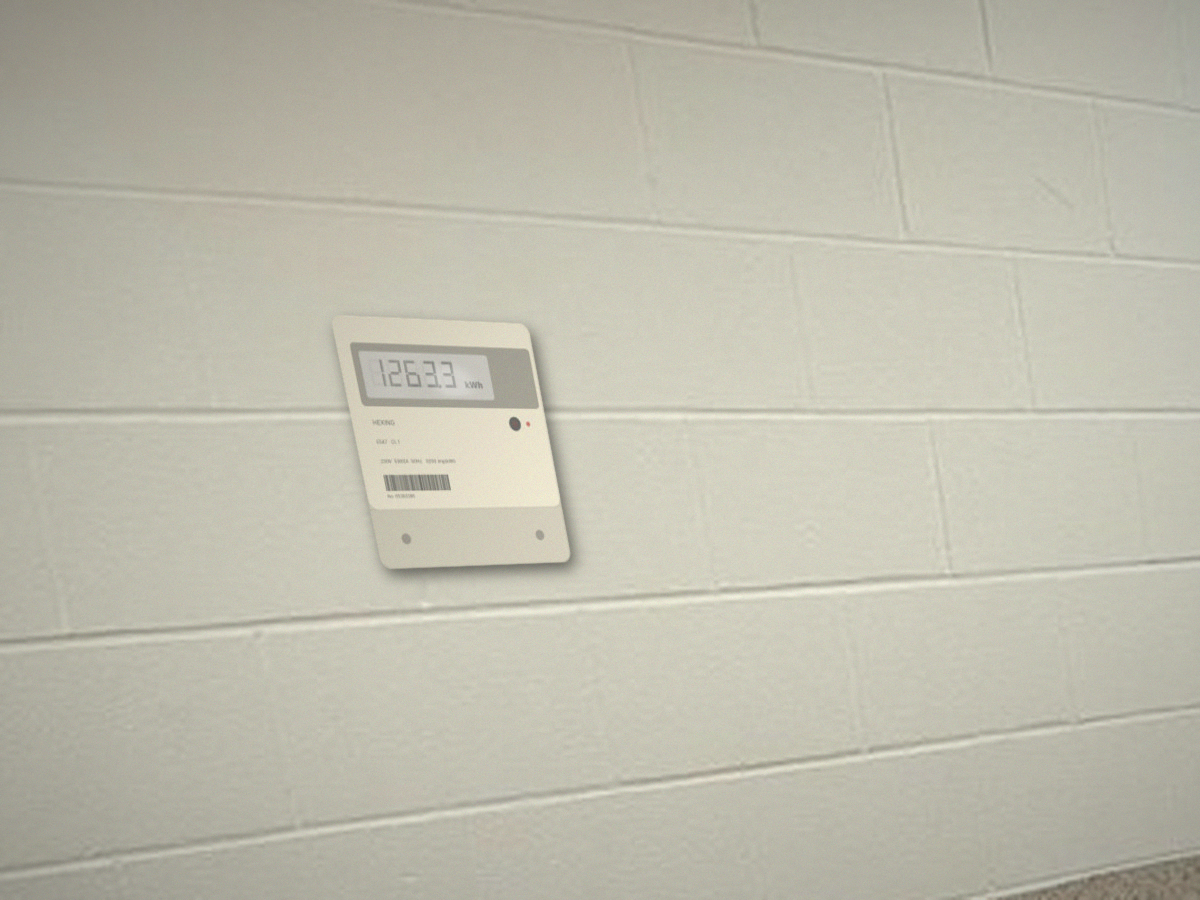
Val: 1263.3 kWh
